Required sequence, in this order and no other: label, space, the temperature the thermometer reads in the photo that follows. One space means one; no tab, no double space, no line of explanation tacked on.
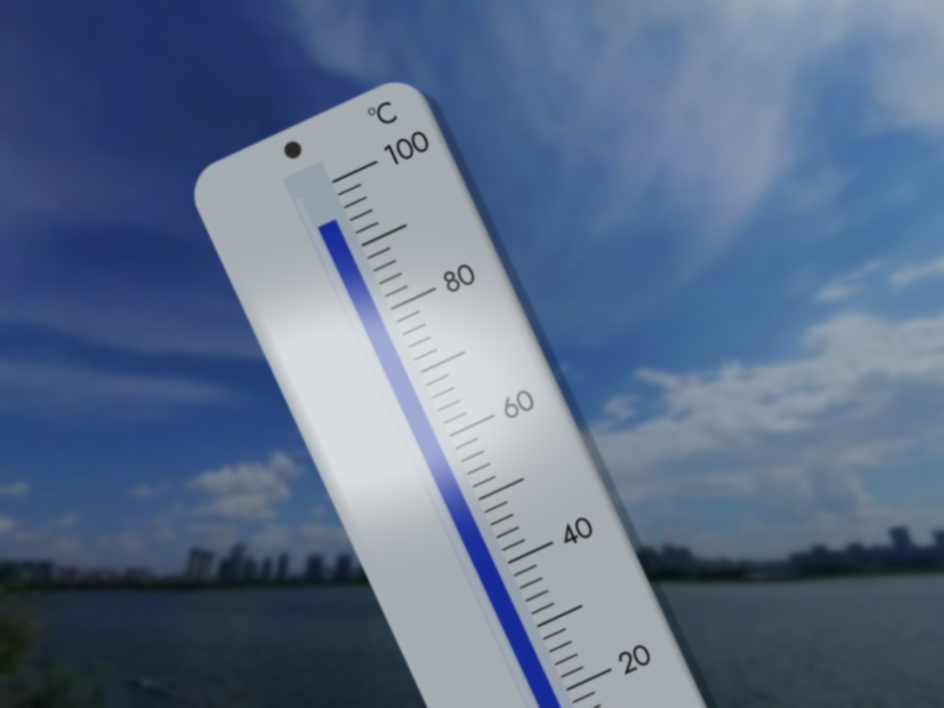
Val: 95 °C
